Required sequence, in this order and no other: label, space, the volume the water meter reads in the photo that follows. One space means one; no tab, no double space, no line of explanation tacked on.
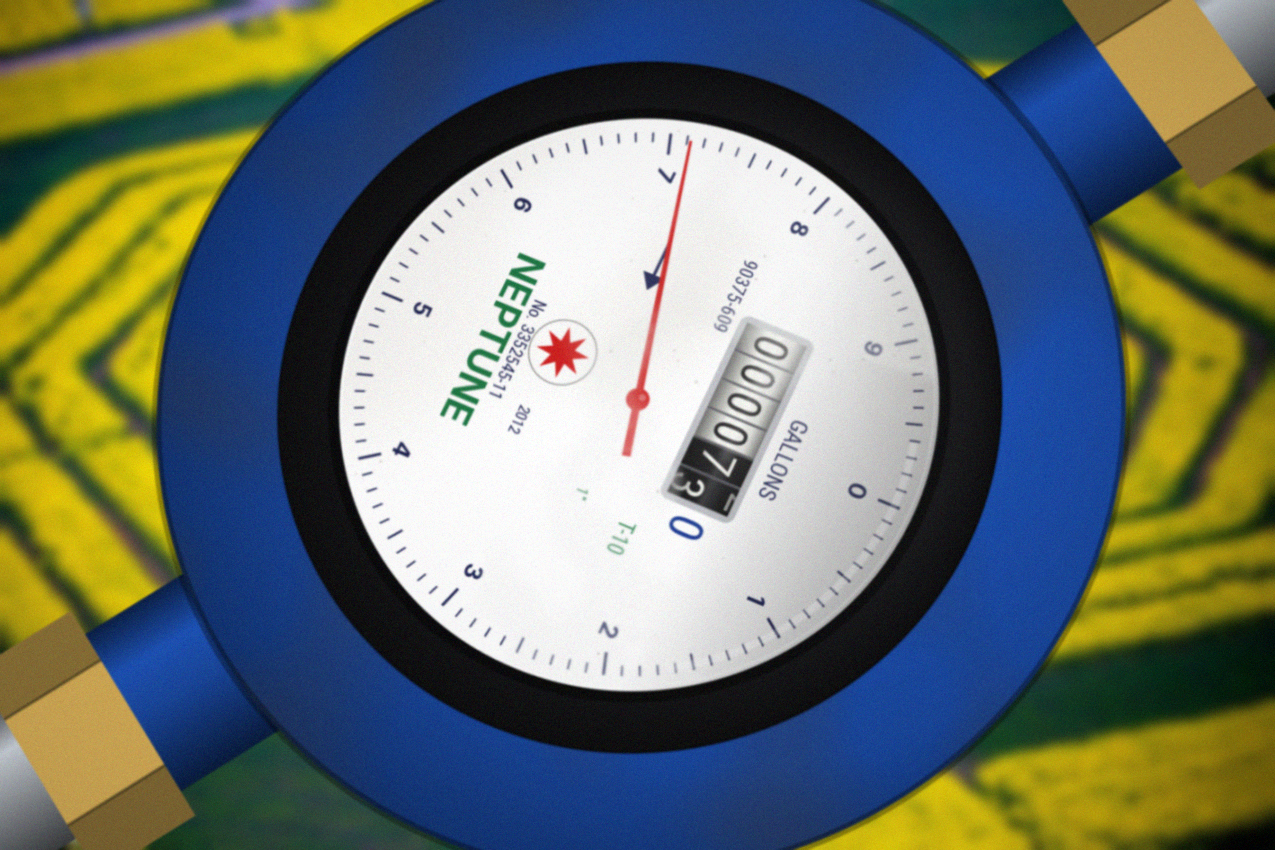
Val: 727.1 gal
